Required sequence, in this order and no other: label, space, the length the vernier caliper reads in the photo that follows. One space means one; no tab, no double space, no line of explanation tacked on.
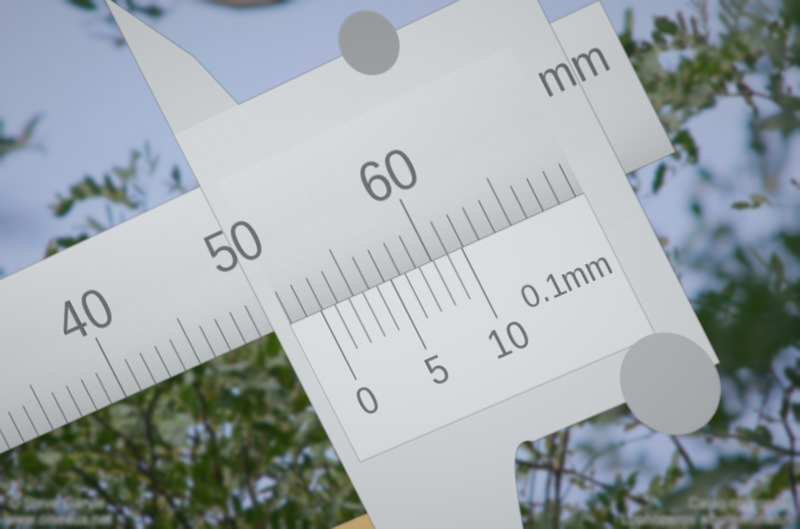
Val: 52.9 mm
